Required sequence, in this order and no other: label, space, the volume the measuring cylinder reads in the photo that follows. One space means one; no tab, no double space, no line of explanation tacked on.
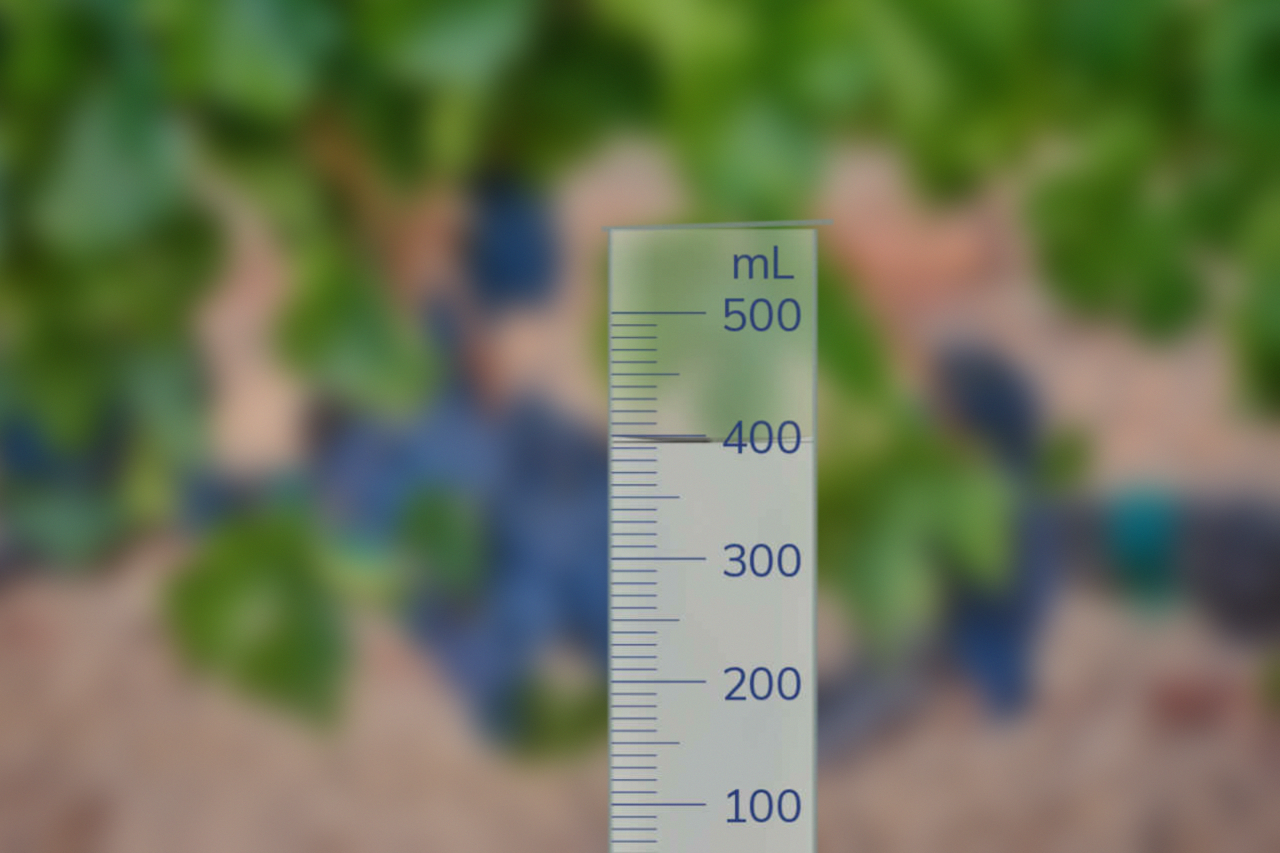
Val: 395 mL
